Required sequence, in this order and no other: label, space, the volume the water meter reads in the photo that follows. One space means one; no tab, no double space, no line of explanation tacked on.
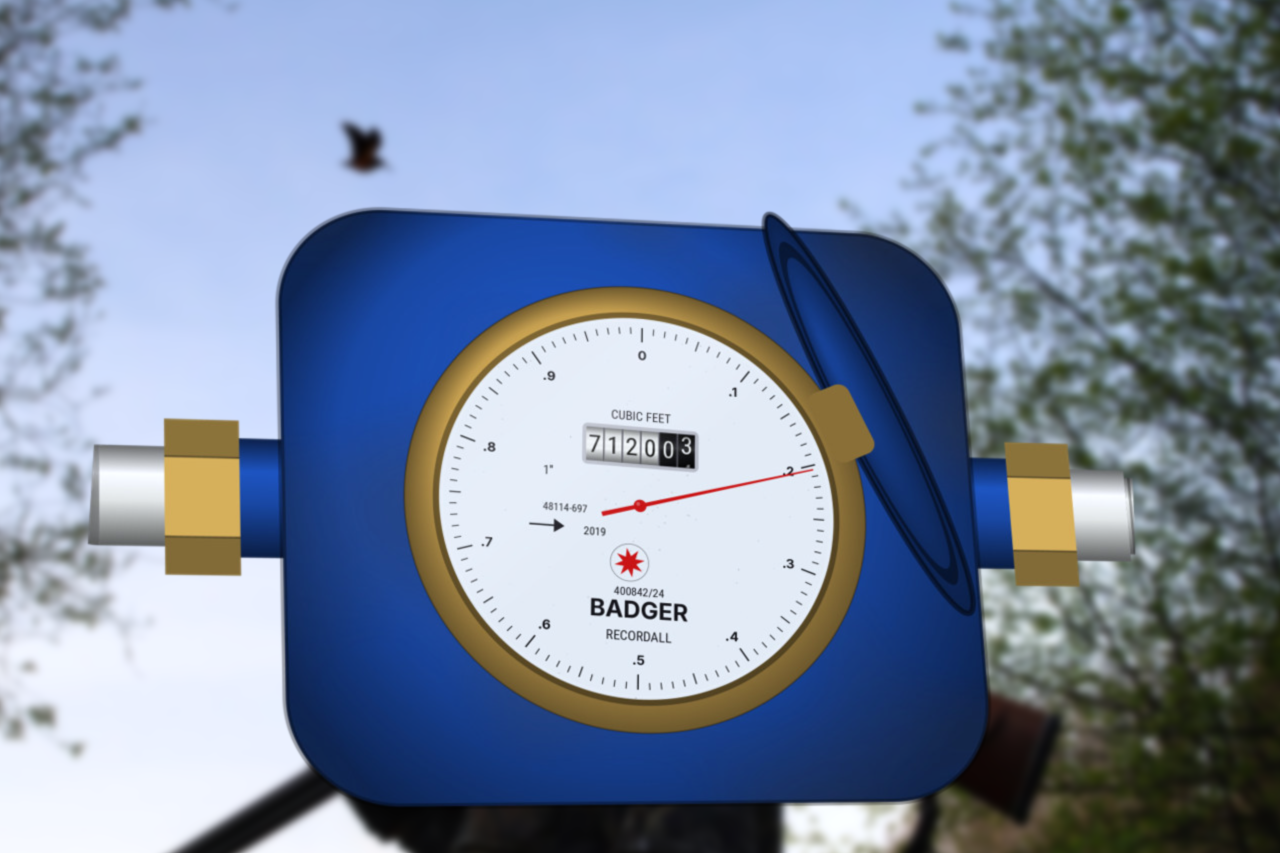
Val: 712003.20 ft³
